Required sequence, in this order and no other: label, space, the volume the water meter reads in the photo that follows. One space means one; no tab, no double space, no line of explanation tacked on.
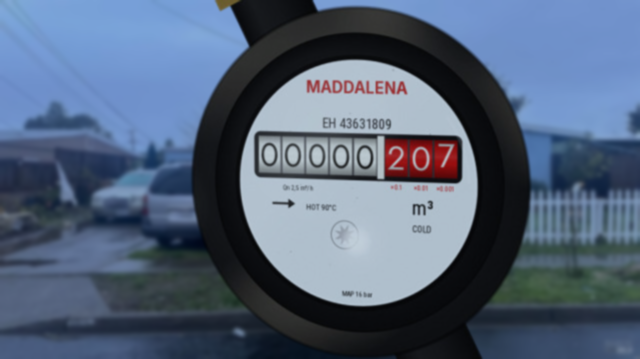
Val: 0.207 m³
